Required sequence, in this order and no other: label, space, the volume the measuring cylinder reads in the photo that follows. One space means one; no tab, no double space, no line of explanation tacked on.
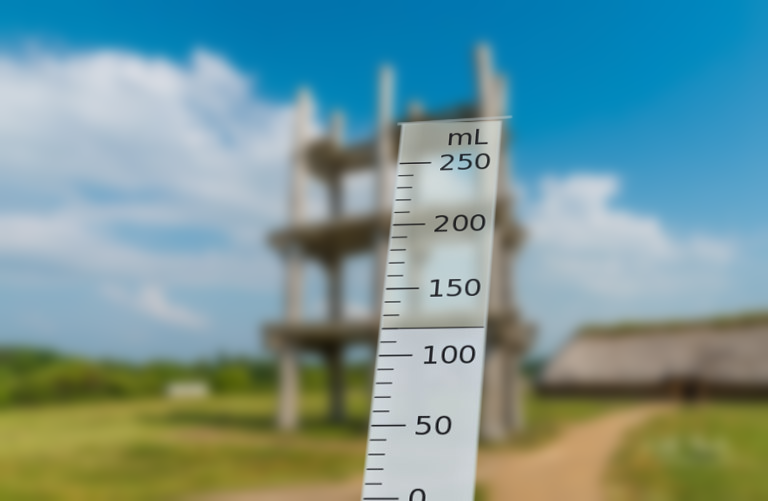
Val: 120 mL
